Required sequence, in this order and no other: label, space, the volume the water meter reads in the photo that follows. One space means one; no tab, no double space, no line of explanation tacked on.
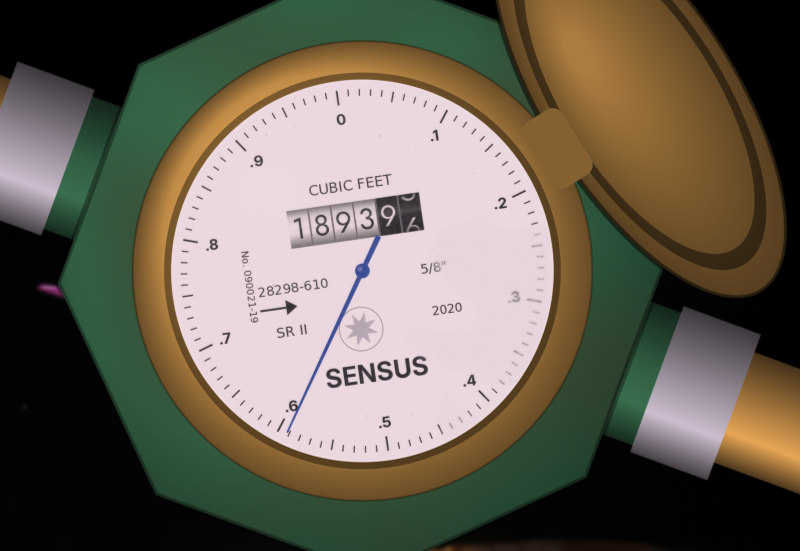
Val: 189395.59 ft³
